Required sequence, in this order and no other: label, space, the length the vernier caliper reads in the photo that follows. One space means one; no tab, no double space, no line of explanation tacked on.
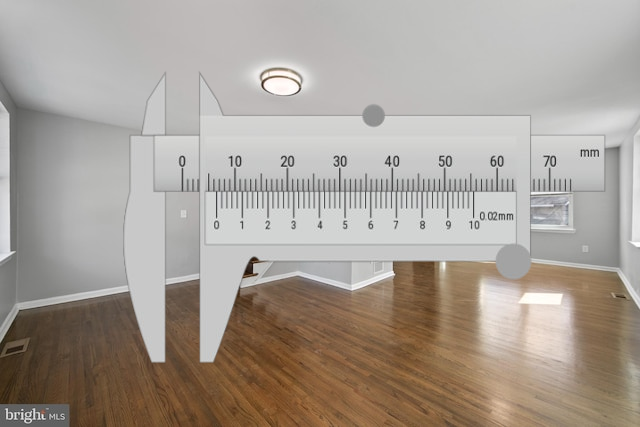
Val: 6.5 mm
